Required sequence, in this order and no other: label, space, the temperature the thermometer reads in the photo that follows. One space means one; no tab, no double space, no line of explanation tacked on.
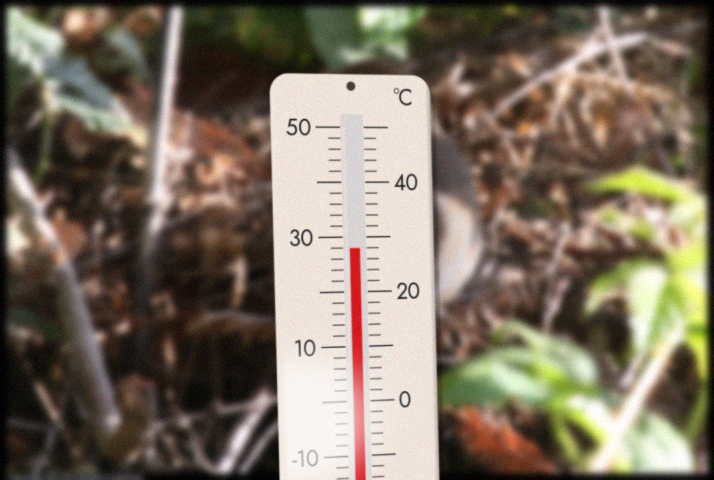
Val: 28 °C
